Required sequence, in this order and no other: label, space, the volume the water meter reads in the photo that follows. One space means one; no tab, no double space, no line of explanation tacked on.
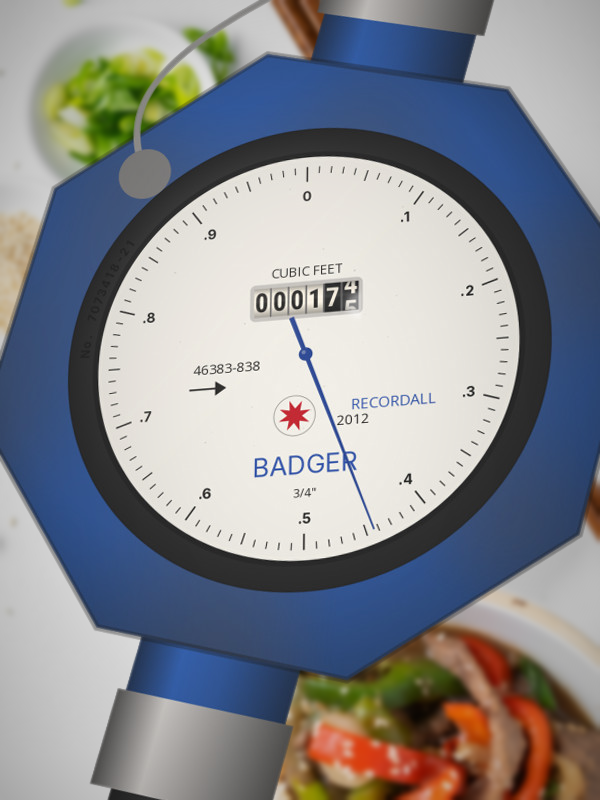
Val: 174.44 ft³
